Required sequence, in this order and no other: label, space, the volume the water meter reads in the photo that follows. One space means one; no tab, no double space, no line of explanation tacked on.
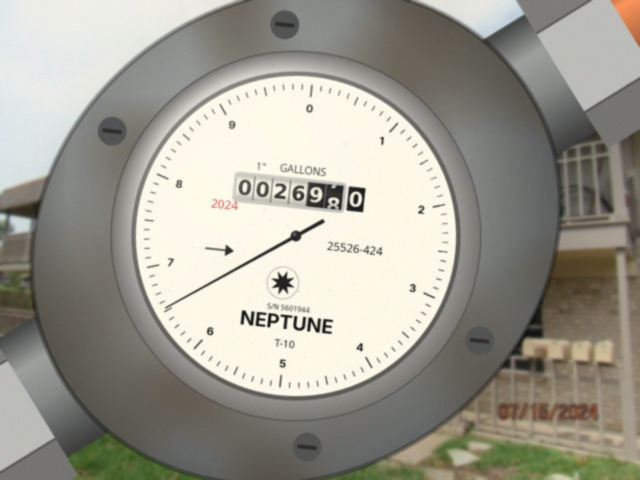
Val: 26976.5 gal
